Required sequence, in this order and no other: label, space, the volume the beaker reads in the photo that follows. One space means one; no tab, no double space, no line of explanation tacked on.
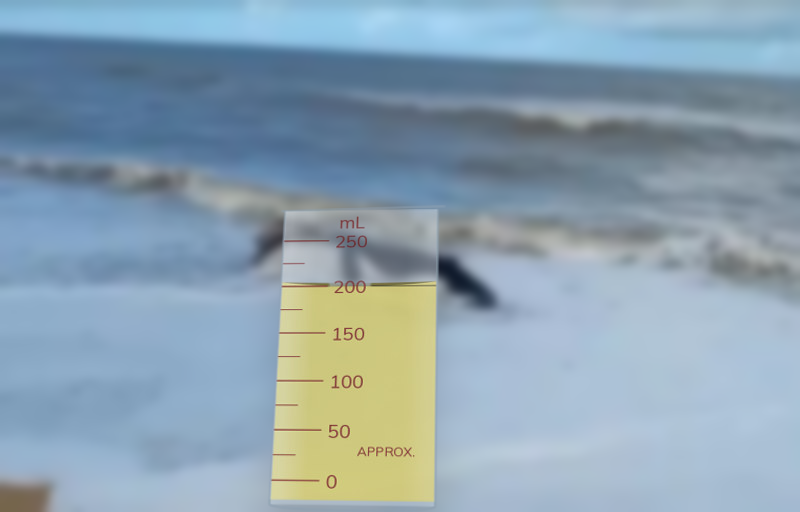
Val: 200 mL
